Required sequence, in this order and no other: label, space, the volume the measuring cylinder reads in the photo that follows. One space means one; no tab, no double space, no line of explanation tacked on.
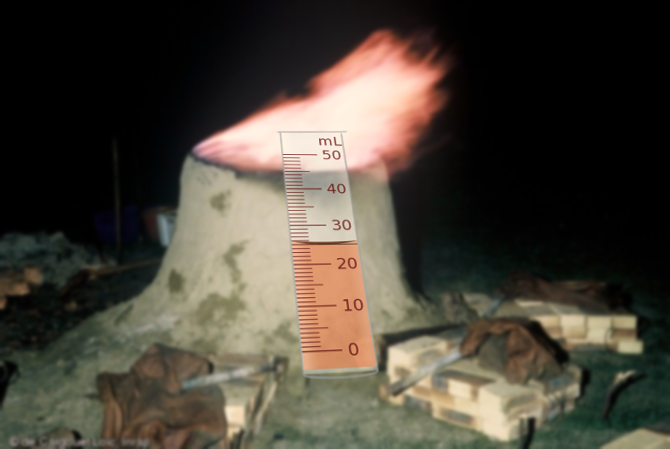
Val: 25 mL
